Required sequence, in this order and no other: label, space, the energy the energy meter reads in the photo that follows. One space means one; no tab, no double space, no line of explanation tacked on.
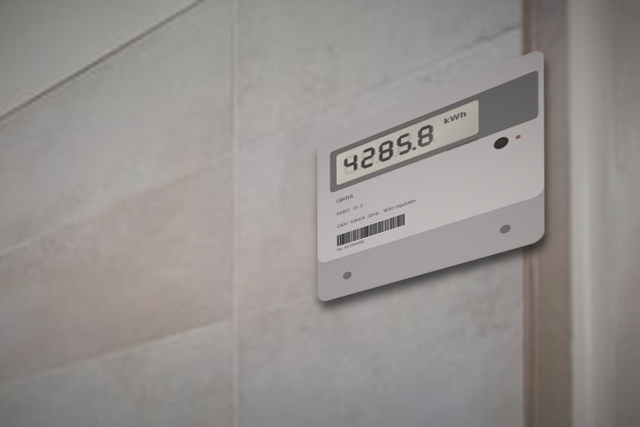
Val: 4285.8 kWh
